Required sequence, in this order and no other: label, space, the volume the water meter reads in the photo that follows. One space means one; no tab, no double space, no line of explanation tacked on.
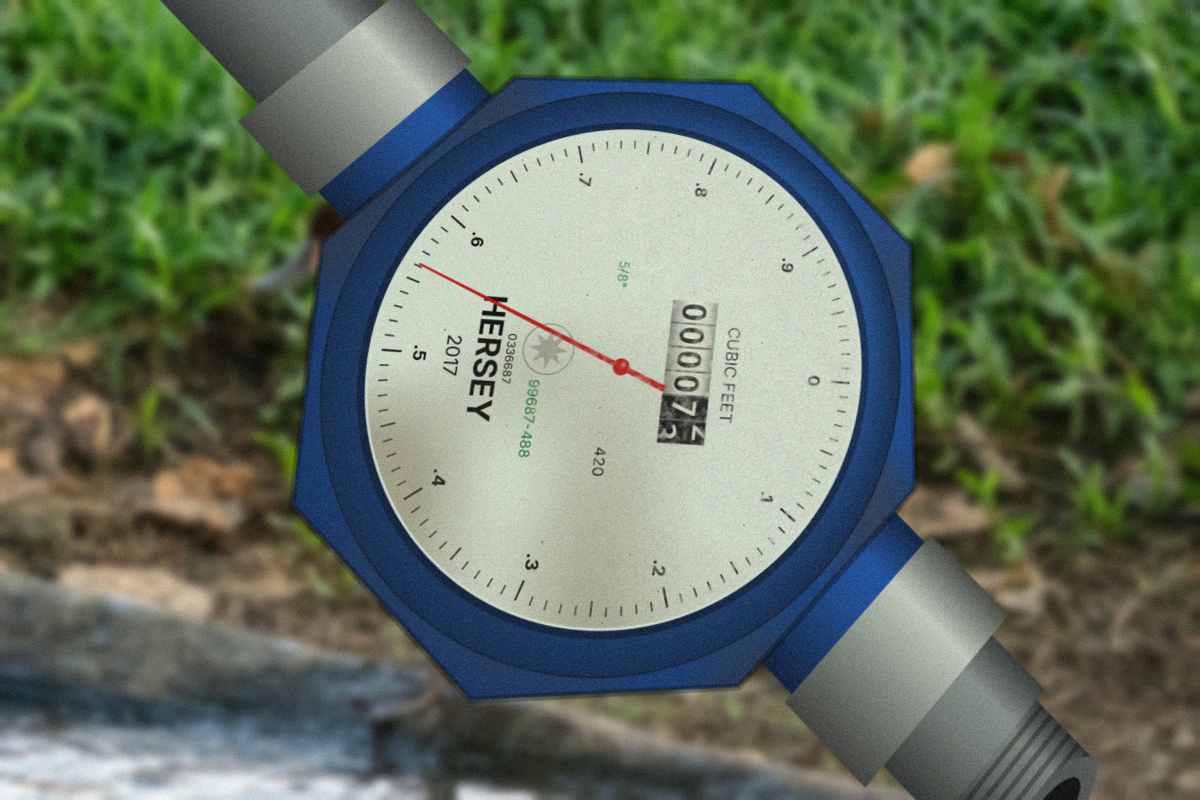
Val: 72.56 ft³
